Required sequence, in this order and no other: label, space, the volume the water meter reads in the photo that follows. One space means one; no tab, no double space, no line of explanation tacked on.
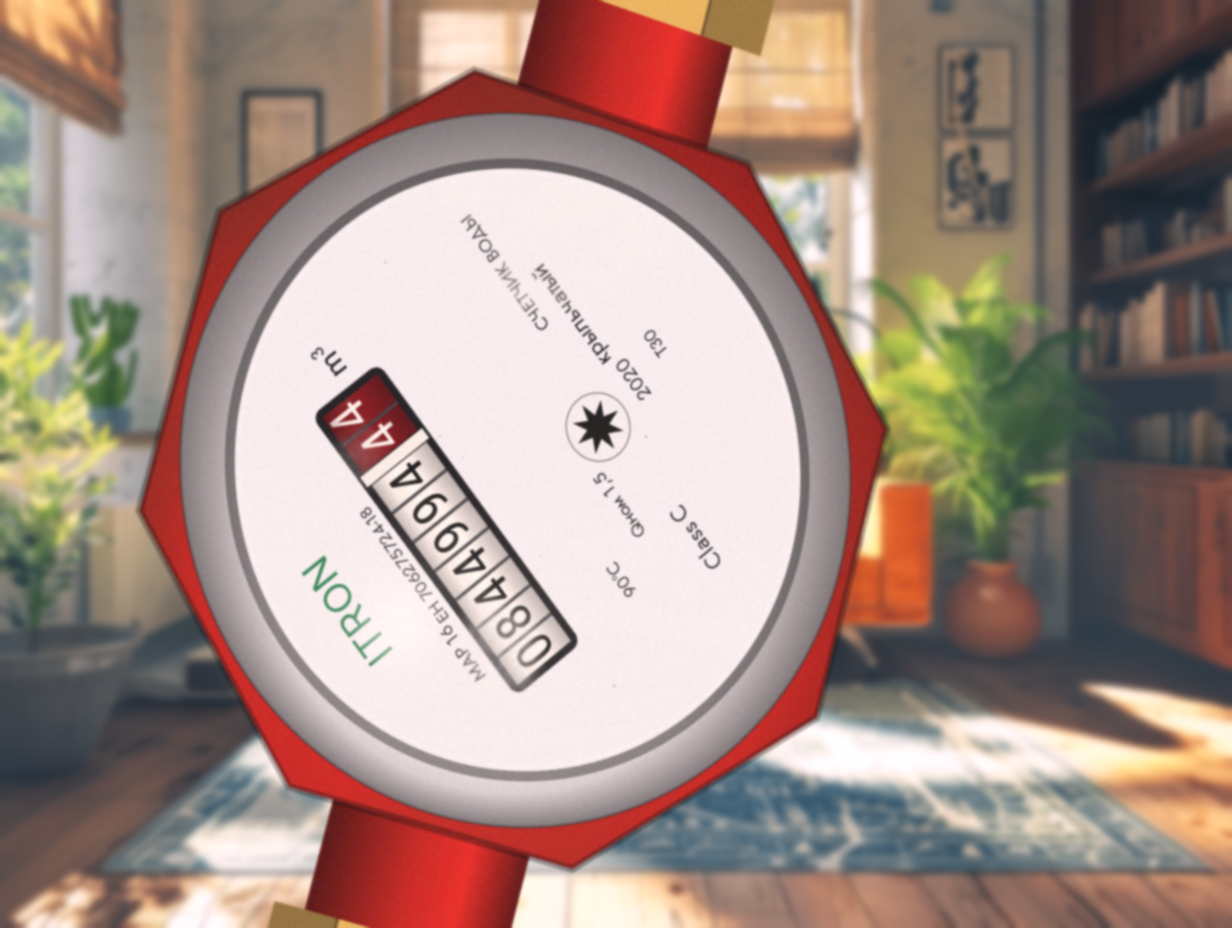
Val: 844994.44 m³
